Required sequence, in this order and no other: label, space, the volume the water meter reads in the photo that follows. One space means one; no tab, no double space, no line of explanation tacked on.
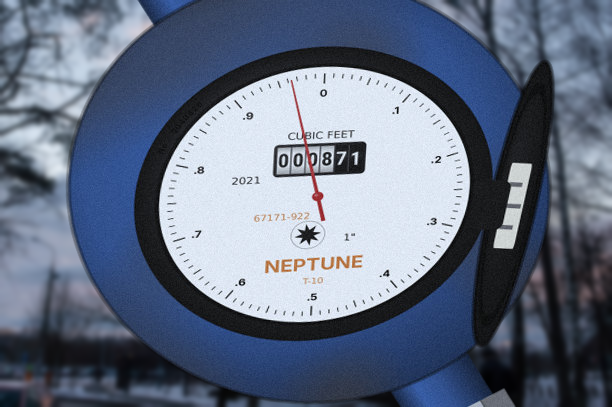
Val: 870.96 ft³
